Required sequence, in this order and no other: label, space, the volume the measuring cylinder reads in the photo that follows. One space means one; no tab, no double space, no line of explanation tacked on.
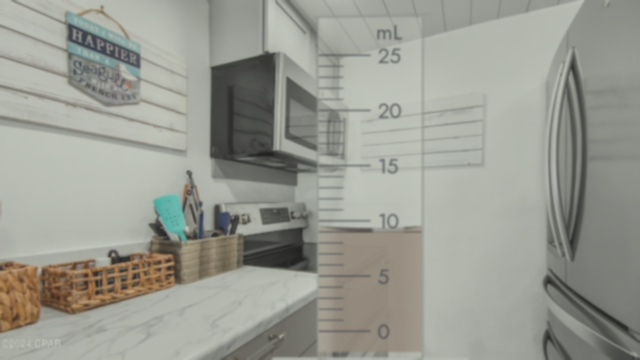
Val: 9 mL
